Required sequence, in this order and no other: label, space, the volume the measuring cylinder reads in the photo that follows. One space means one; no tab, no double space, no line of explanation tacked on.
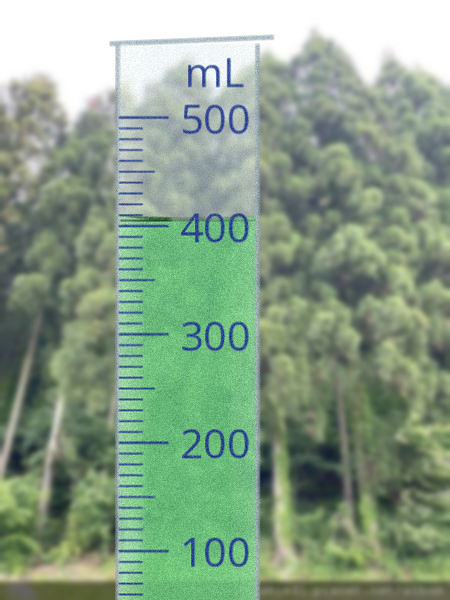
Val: 405 mL
